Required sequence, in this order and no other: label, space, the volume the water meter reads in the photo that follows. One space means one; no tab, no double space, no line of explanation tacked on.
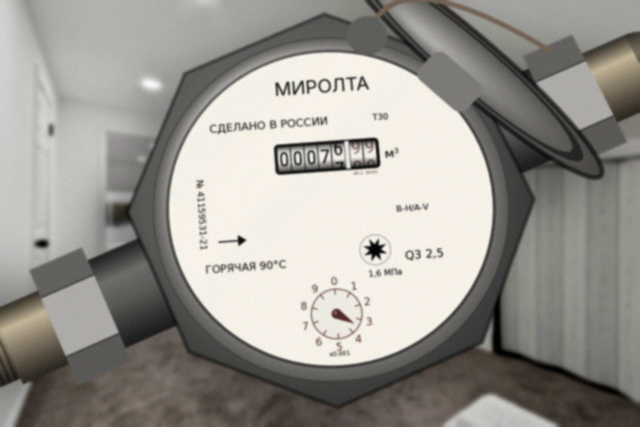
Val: 76.993 m³
